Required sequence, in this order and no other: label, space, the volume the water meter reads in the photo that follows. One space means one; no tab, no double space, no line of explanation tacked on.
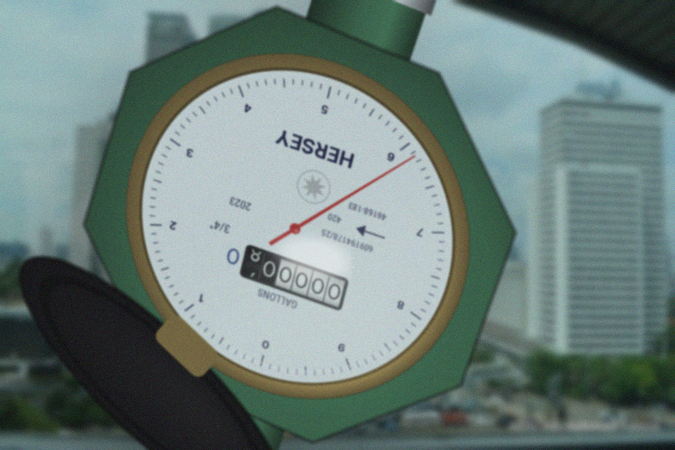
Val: 76.1 gal
